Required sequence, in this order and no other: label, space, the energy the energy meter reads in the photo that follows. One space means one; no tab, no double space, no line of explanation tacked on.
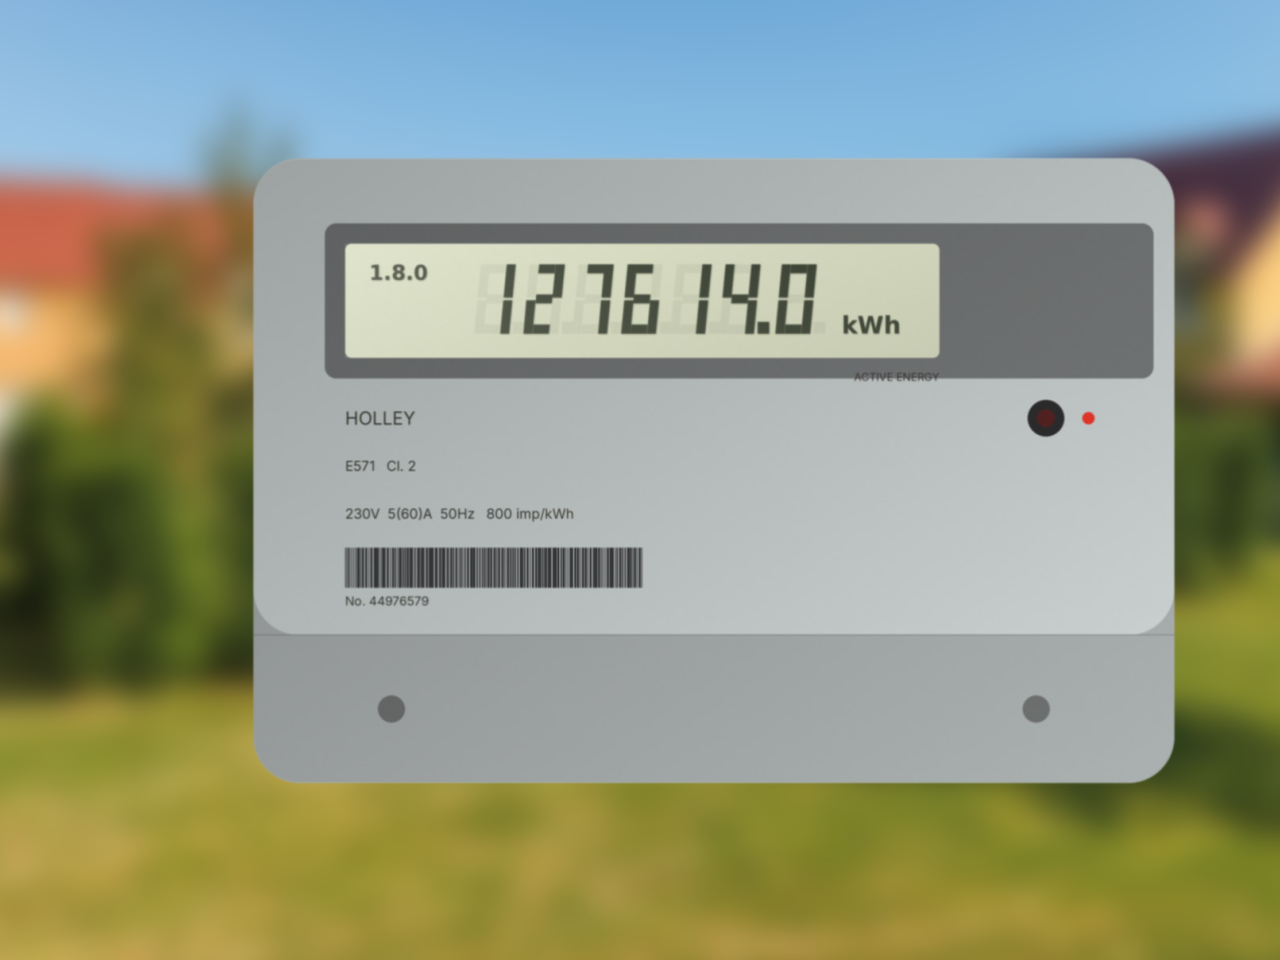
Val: 127614.0 kWh
